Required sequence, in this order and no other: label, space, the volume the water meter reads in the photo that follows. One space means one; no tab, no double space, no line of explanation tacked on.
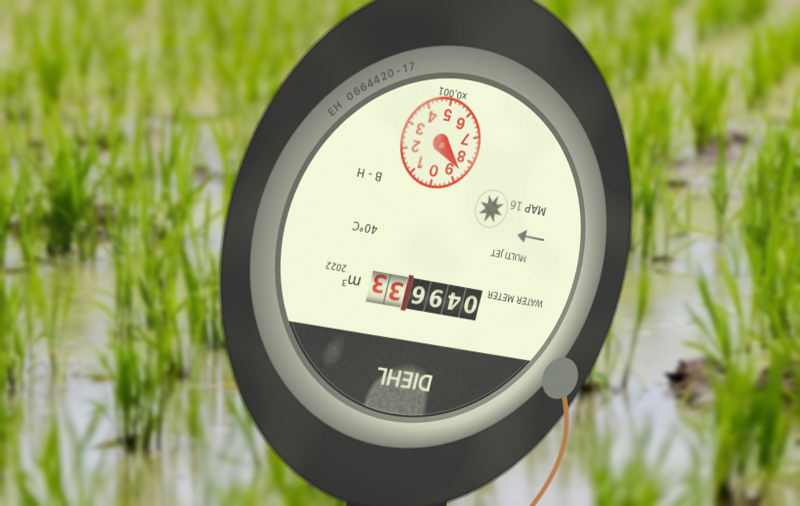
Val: 496.328 m³
